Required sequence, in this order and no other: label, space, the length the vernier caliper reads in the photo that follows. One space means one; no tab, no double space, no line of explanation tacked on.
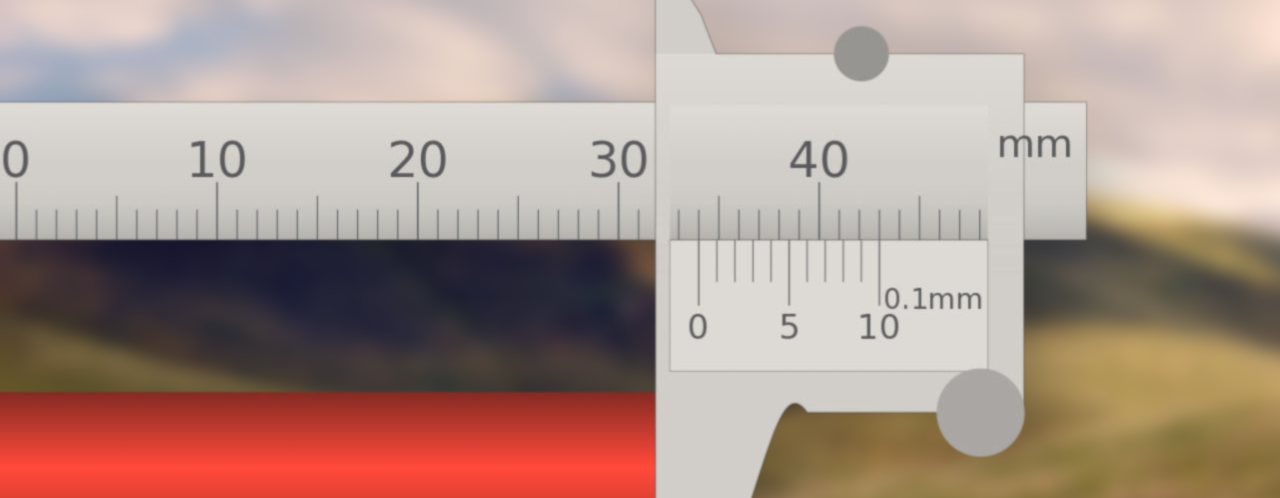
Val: 34.0 mm
